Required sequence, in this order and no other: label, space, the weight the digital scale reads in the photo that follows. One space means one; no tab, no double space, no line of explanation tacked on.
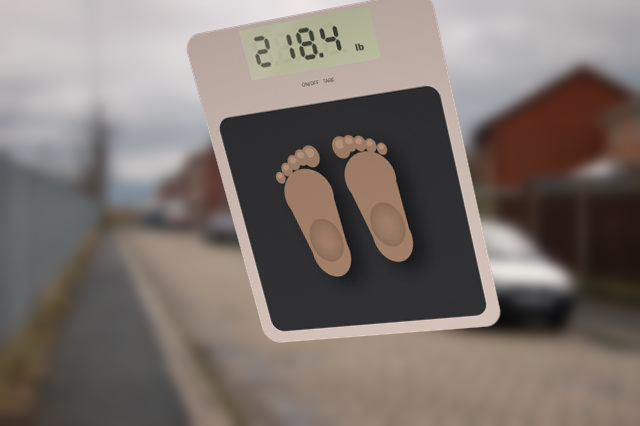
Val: 218.4 lb
